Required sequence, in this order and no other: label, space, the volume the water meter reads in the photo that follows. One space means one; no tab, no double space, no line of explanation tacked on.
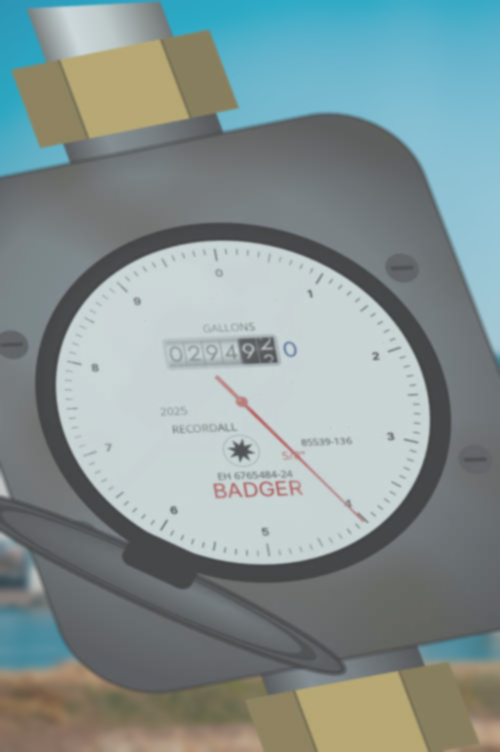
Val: 294924.0 gal
